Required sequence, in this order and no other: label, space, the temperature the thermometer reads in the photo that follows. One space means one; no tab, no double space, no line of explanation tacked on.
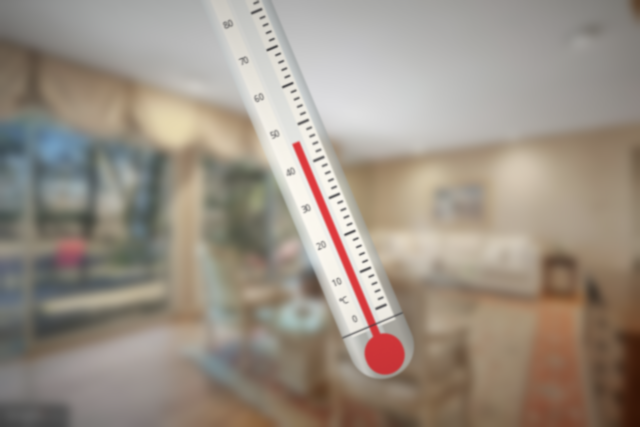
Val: 46 °C
